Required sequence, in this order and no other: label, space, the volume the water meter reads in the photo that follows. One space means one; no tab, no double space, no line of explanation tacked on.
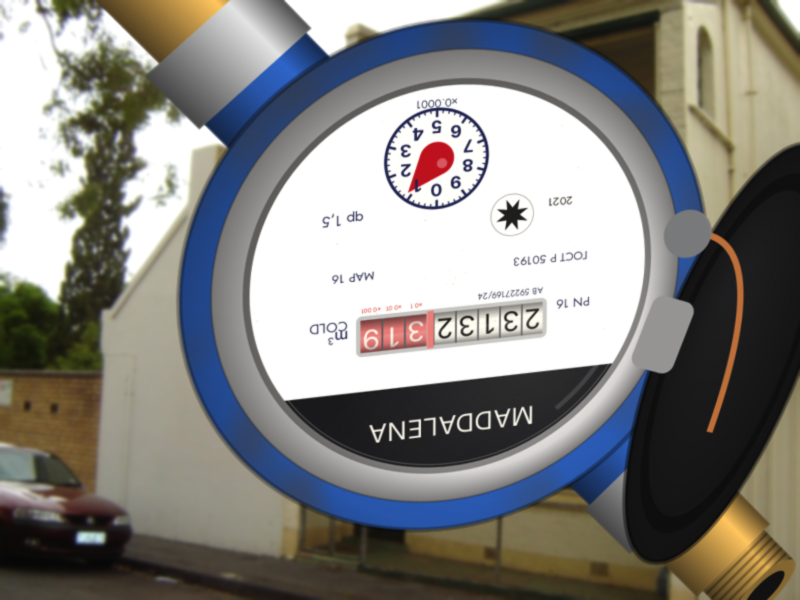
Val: 23132.3191 m³
